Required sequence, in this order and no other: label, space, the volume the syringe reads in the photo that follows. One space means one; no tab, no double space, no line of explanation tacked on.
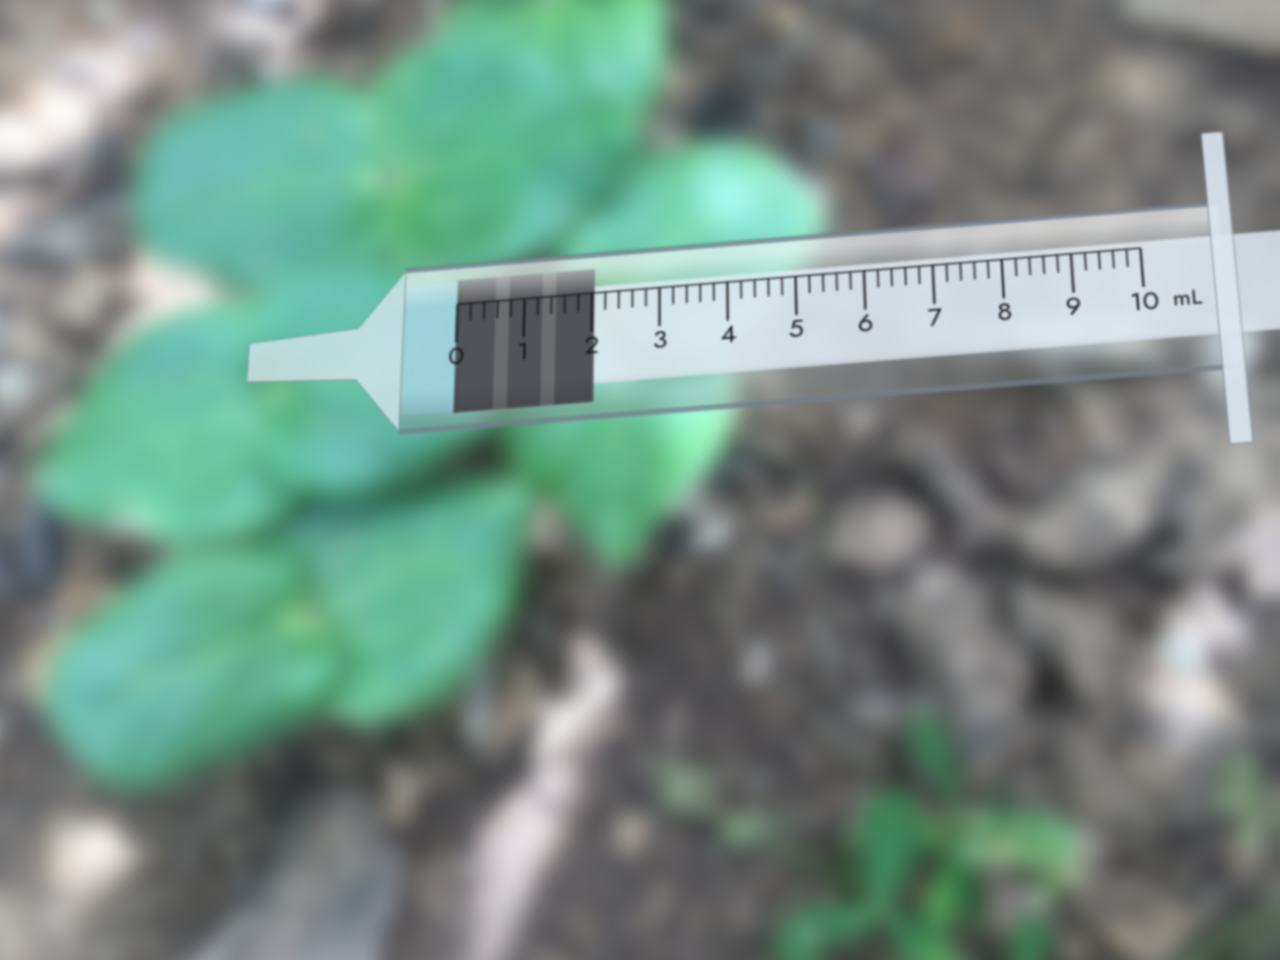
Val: 0 mL
